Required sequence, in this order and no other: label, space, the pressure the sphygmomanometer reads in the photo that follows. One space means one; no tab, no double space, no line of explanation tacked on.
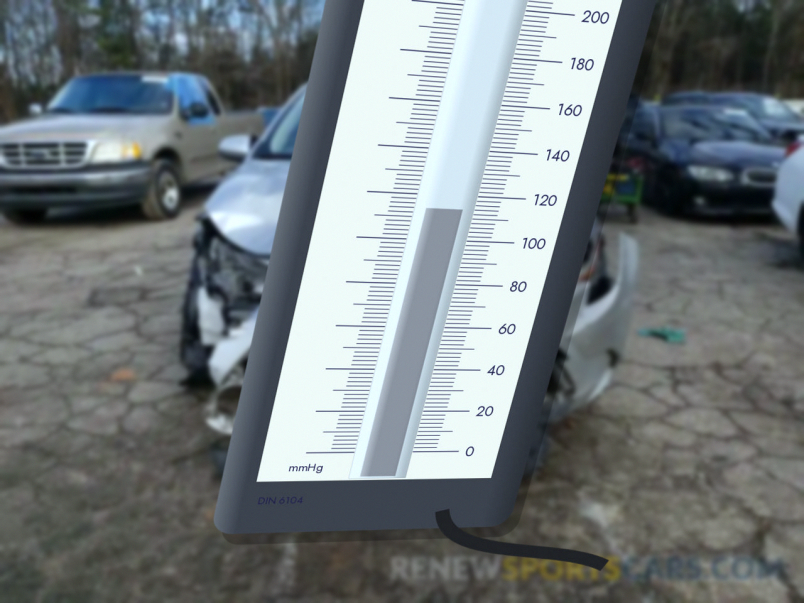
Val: 114 mmHg
